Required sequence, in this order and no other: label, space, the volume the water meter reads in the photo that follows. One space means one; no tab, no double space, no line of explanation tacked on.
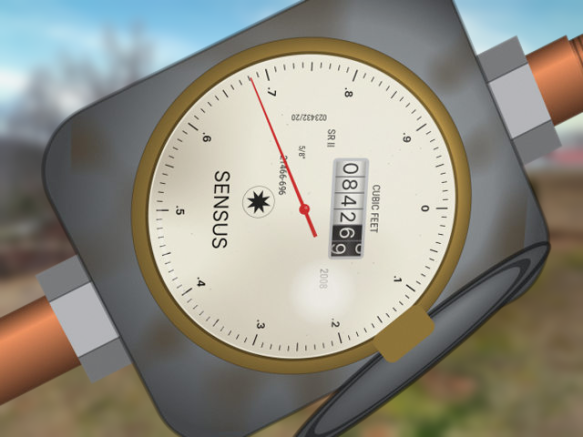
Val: 84268.68 ft³
